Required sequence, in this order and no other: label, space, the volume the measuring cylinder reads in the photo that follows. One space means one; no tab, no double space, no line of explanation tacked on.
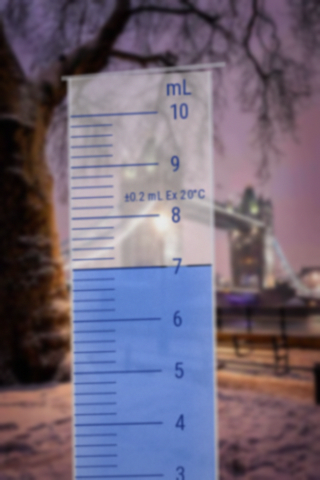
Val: 7 mL
